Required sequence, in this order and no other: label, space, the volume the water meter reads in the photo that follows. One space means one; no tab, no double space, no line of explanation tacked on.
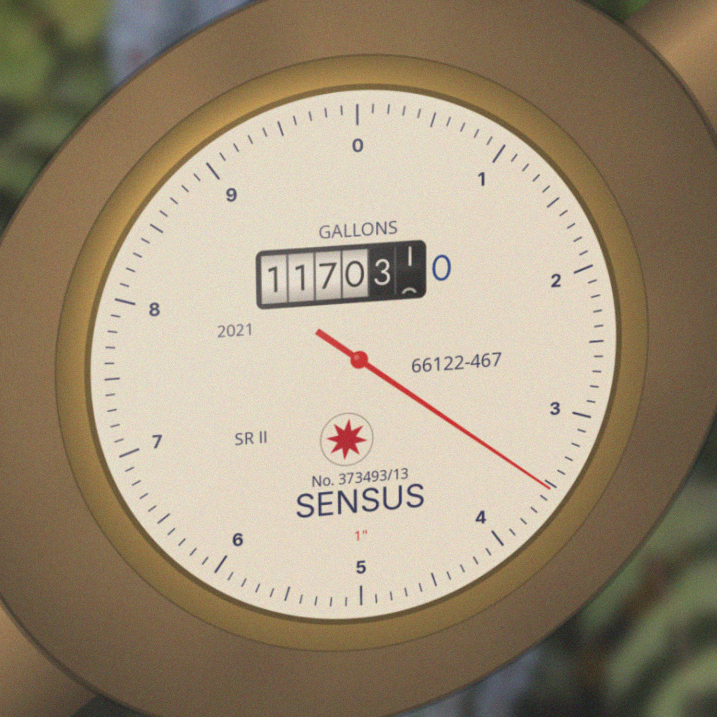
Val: 1170313.5 gal
